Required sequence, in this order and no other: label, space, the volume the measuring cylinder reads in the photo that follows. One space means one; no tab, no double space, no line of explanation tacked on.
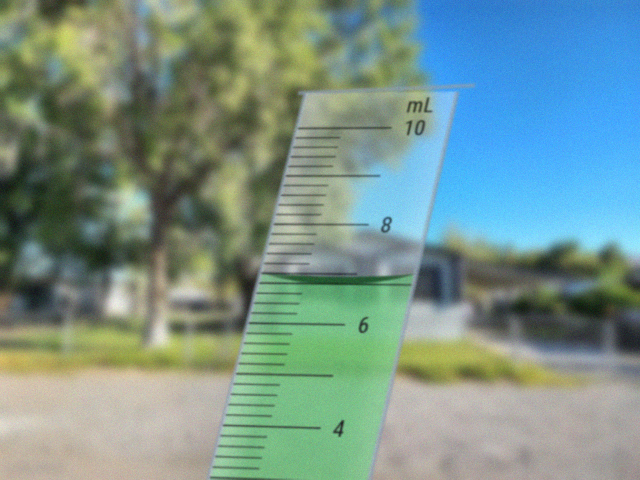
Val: 6.8 mL
